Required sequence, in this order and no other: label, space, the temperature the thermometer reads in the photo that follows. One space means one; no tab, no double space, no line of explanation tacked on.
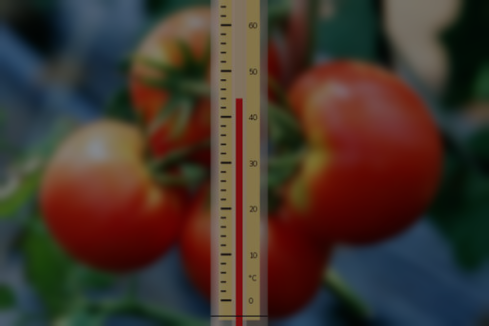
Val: 44 °C
